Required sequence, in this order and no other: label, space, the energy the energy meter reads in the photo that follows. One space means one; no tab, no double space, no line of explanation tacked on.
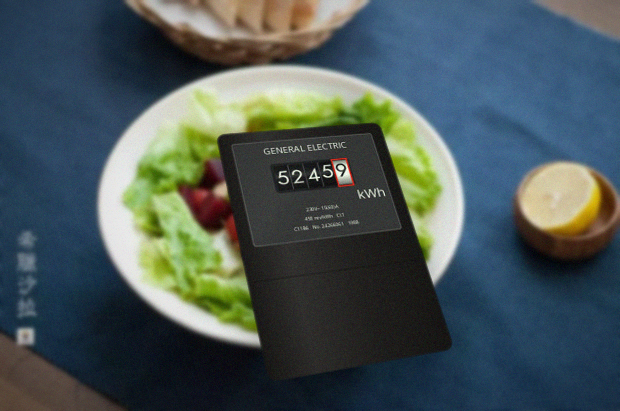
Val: 5245.9 kWh
